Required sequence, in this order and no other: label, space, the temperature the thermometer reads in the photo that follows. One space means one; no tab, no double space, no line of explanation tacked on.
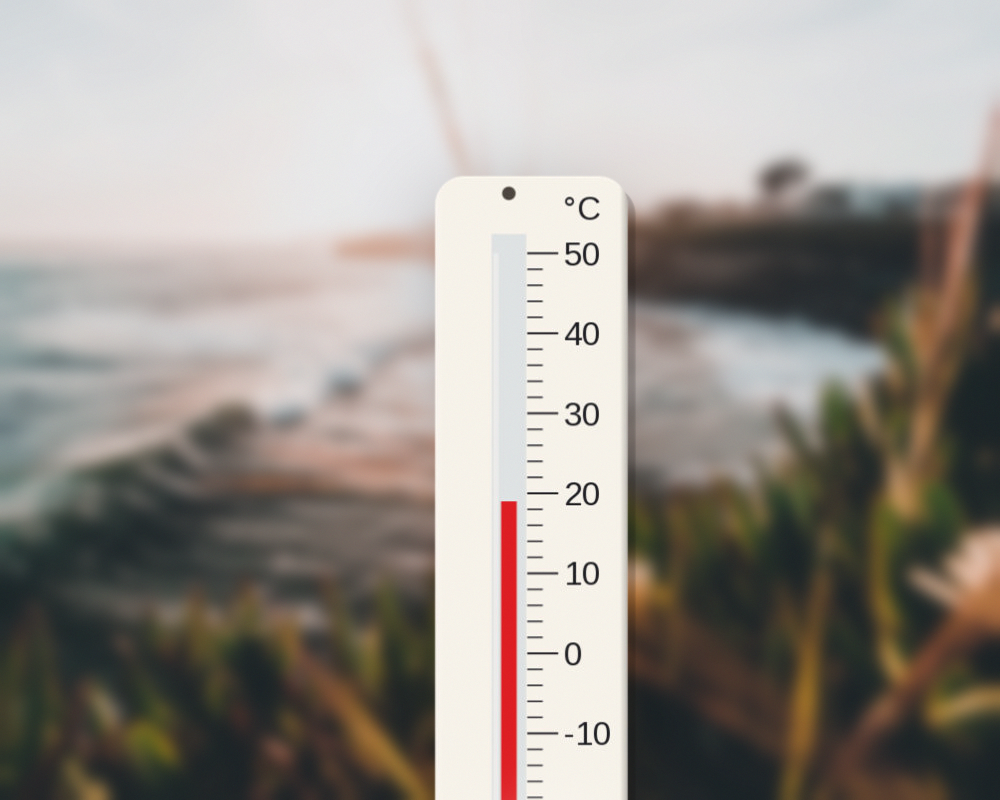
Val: 19 °C
